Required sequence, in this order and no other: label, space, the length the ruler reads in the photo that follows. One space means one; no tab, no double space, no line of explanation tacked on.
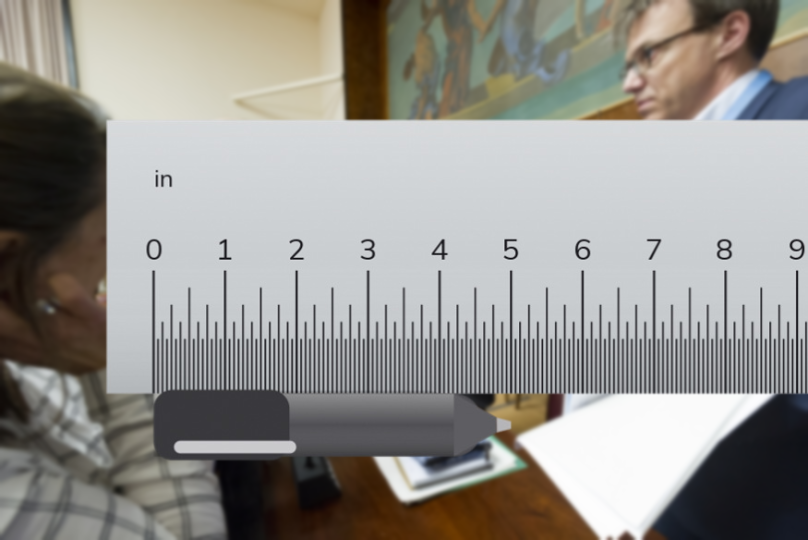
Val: 5 in
